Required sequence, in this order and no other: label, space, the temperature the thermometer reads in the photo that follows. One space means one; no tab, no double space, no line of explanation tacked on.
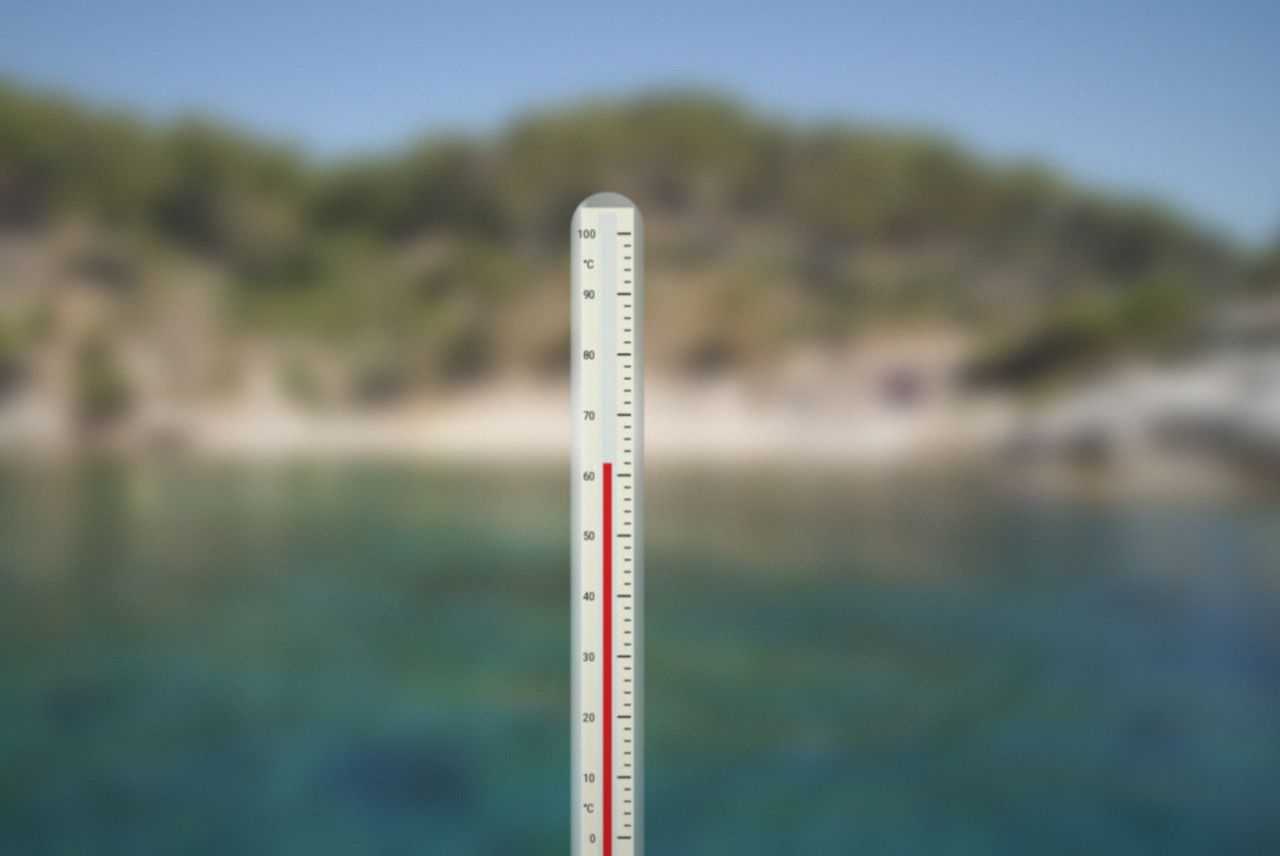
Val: 62 °C
